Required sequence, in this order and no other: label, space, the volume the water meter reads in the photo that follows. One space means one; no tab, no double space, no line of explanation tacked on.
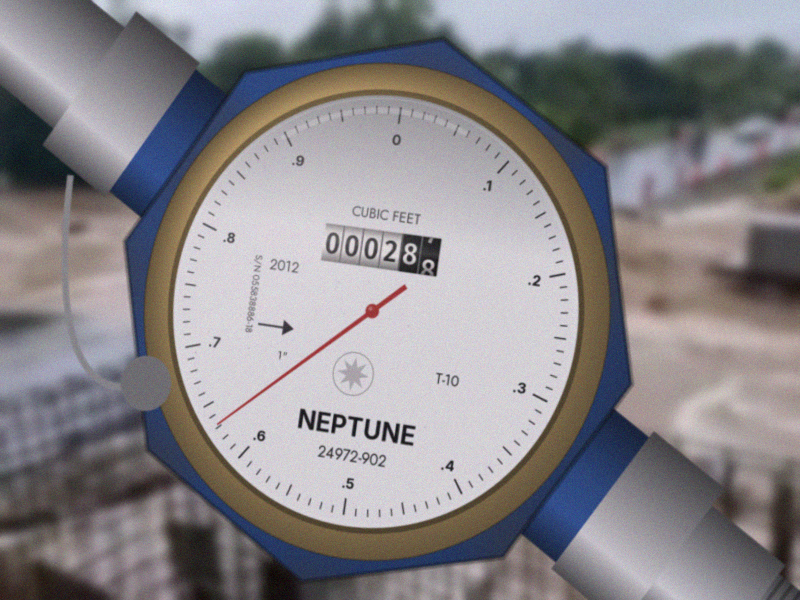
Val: 287.63 ft³
